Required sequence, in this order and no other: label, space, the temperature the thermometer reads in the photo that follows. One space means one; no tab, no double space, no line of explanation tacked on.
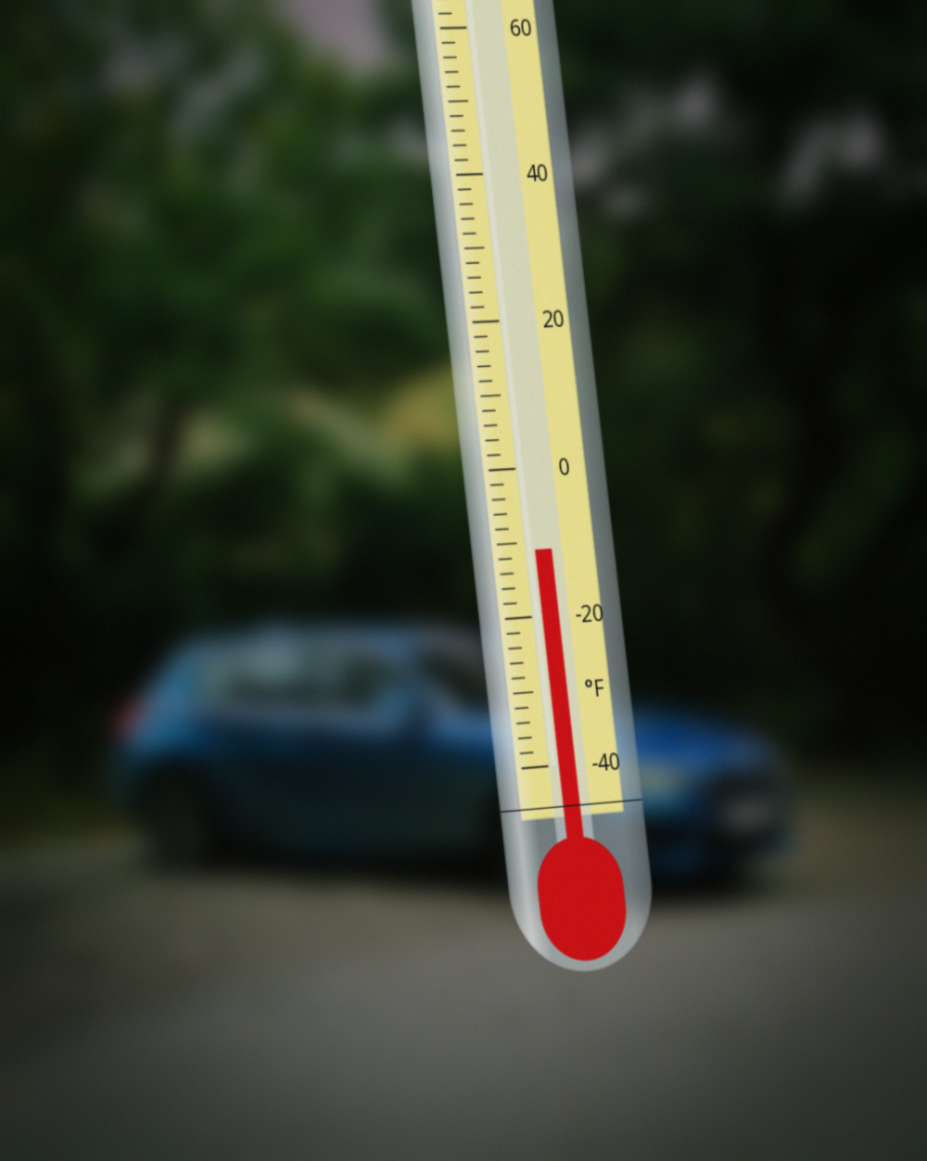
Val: -11 °F
